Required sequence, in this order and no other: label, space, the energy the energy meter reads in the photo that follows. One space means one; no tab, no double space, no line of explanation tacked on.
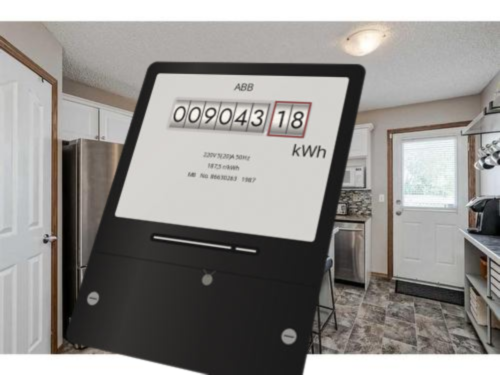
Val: 9043.18 kWh
